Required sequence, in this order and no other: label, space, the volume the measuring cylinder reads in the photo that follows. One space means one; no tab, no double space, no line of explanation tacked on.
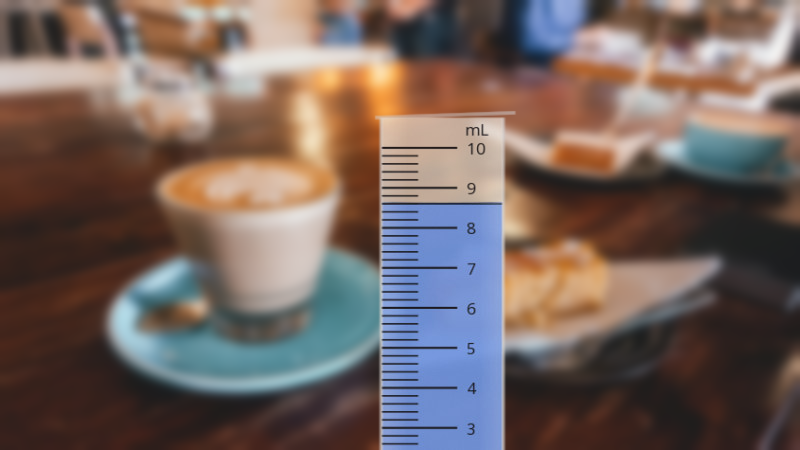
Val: 8.6 mL
